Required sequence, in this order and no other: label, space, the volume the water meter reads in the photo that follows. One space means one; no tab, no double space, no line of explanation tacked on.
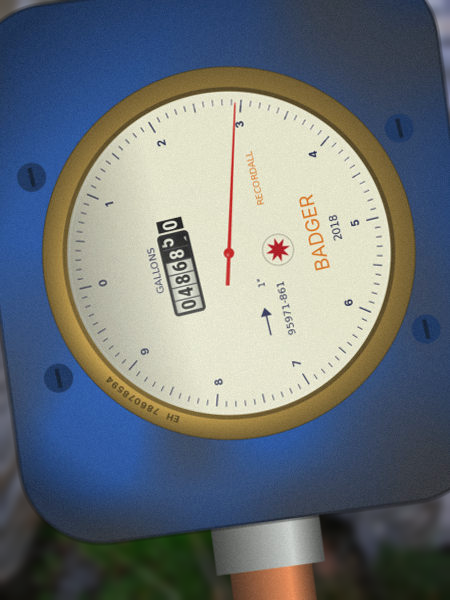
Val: 486852.9 gal
